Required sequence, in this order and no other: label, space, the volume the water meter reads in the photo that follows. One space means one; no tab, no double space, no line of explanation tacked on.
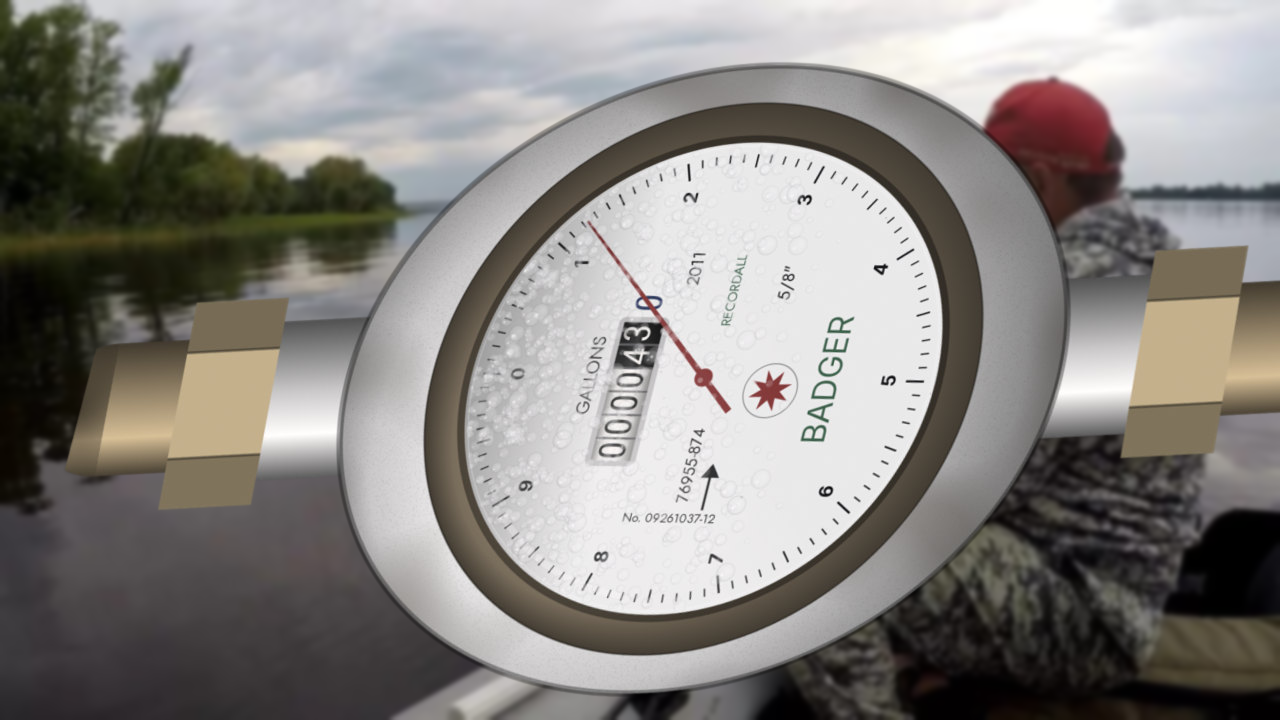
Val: 431.2 gal
